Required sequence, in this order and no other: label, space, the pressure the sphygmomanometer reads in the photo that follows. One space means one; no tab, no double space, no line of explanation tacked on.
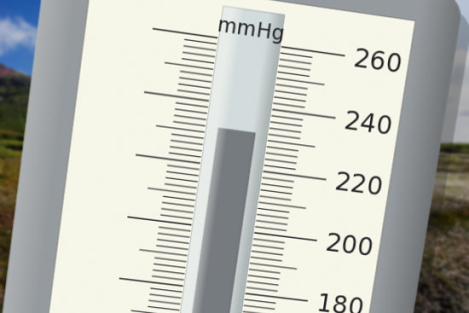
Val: 232 mmHg
